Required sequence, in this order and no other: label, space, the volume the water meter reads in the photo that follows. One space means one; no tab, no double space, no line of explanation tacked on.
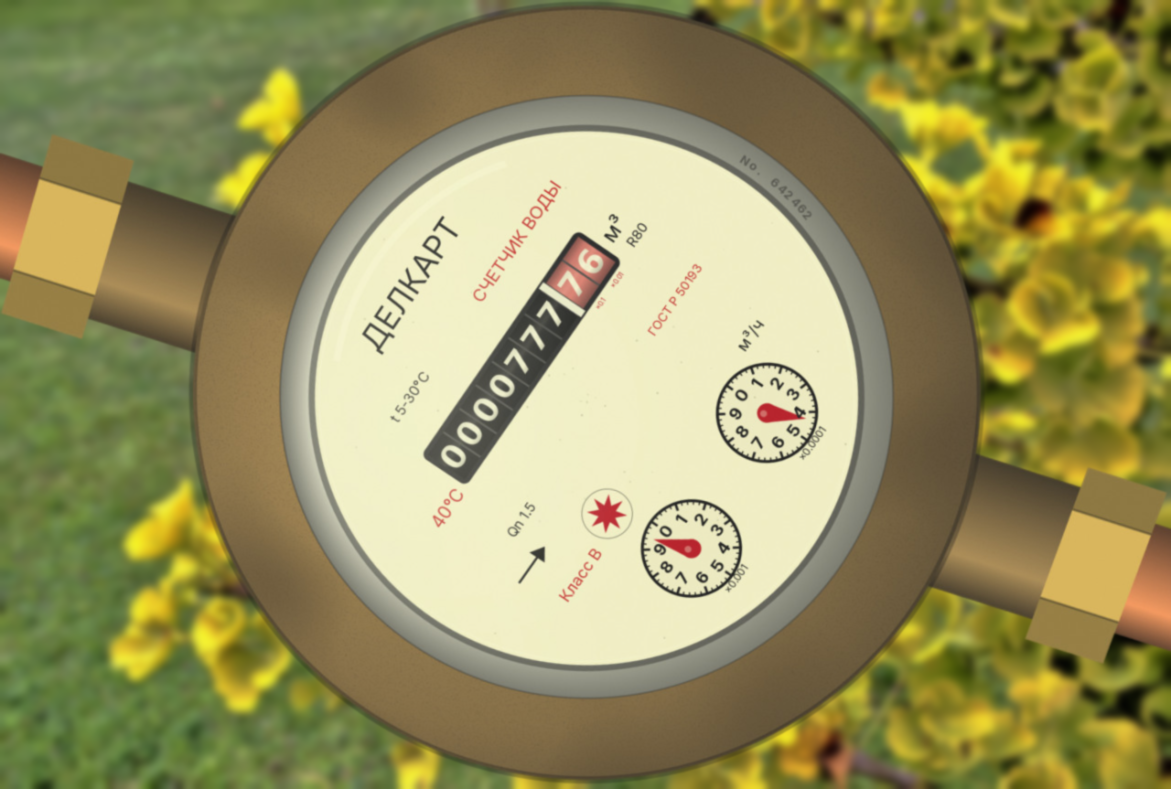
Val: 777.7594 m³
